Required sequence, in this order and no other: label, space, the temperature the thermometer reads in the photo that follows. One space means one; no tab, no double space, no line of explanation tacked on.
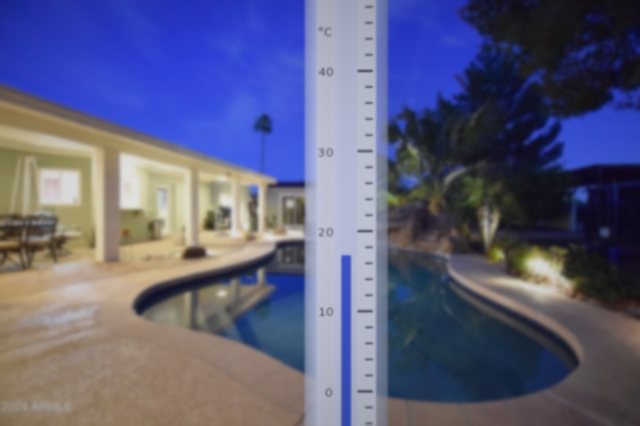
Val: 17 °C
